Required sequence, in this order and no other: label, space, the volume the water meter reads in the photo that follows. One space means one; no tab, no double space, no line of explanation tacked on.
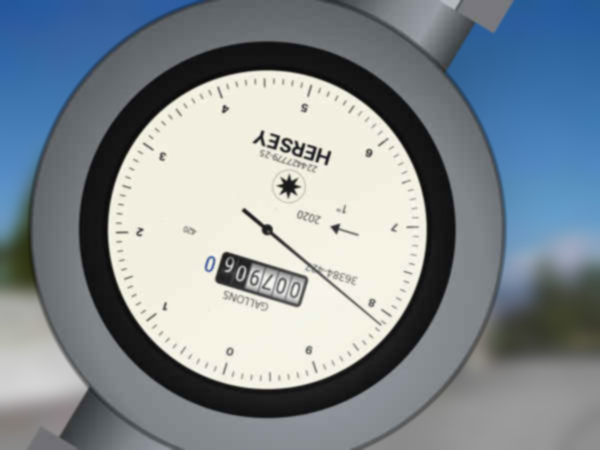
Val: 79058.1 gal
